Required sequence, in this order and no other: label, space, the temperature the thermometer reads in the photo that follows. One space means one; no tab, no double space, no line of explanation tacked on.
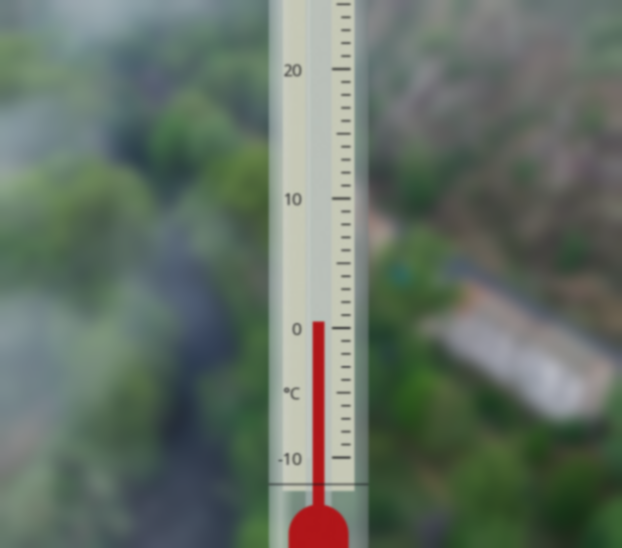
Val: 0.5 °C
